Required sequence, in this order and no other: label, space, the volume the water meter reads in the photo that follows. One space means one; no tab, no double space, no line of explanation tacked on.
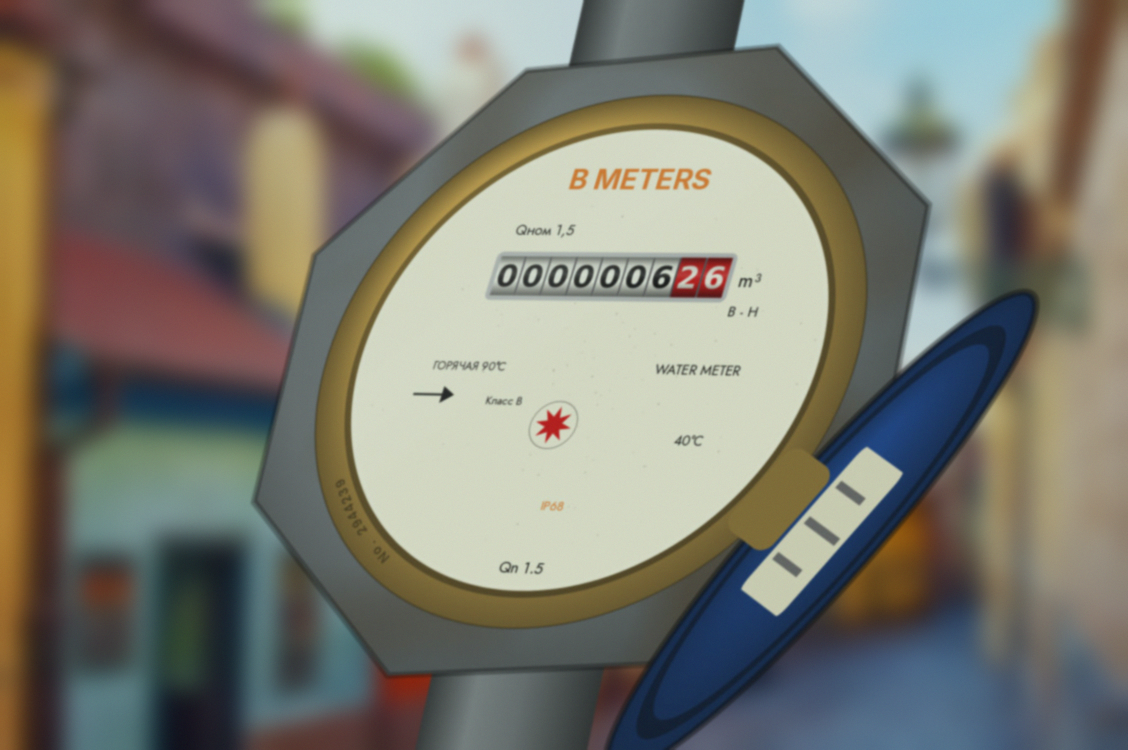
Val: 6.26 m³
